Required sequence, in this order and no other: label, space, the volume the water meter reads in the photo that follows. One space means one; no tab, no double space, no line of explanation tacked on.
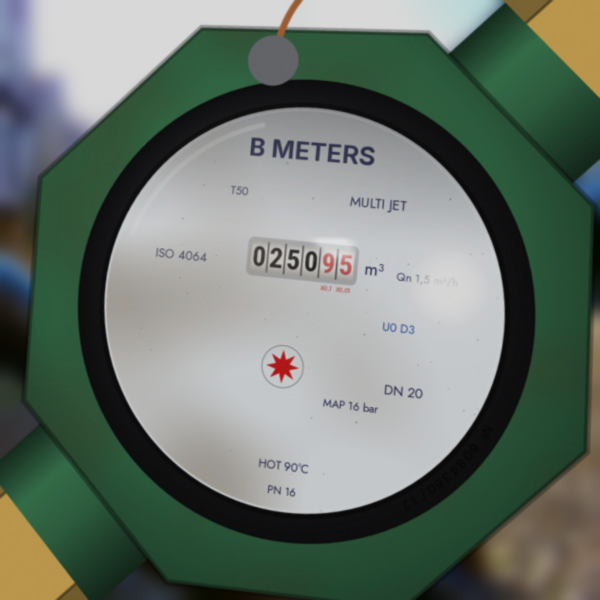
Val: 250.95 m³
